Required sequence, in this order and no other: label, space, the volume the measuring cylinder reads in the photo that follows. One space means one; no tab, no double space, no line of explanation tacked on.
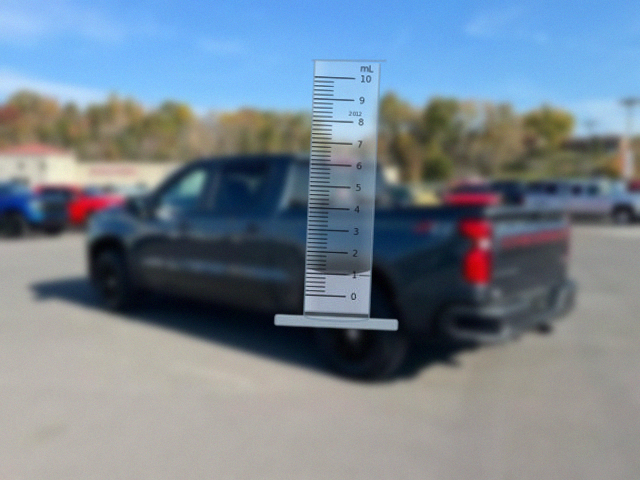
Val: 1 mL
